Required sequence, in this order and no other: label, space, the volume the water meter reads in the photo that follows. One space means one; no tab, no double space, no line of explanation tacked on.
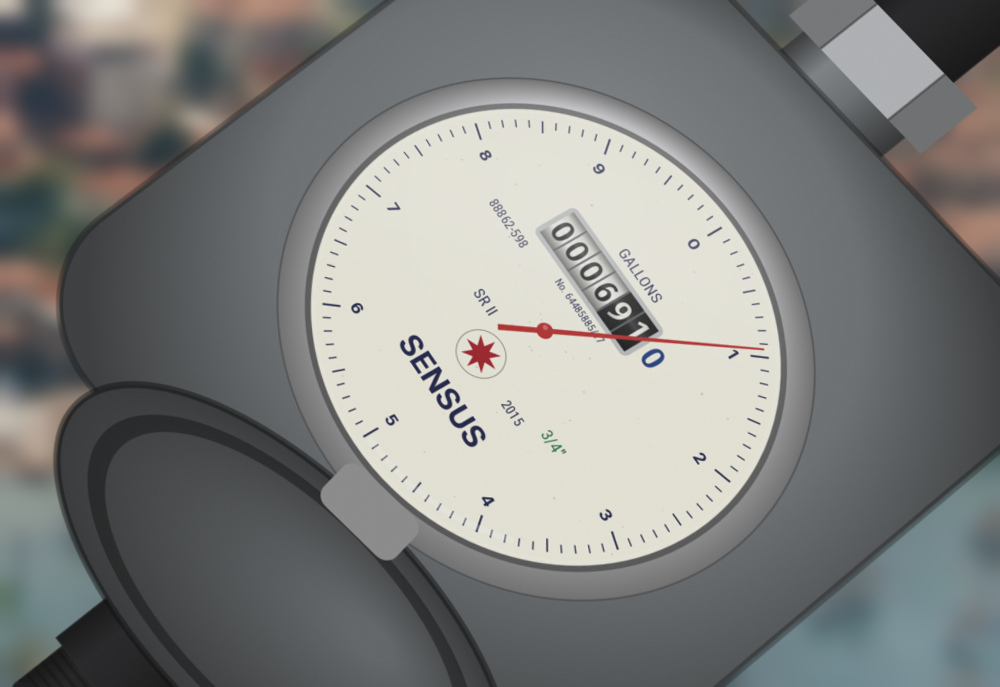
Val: 6910.9 gal
